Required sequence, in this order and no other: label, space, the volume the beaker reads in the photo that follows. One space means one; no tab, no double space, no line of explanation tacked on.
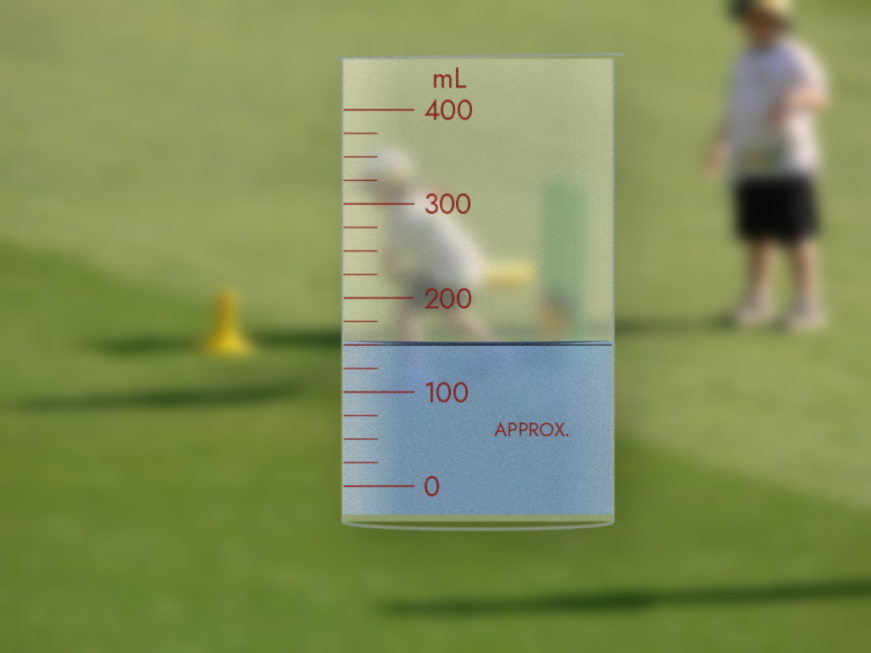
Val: 150 mL
